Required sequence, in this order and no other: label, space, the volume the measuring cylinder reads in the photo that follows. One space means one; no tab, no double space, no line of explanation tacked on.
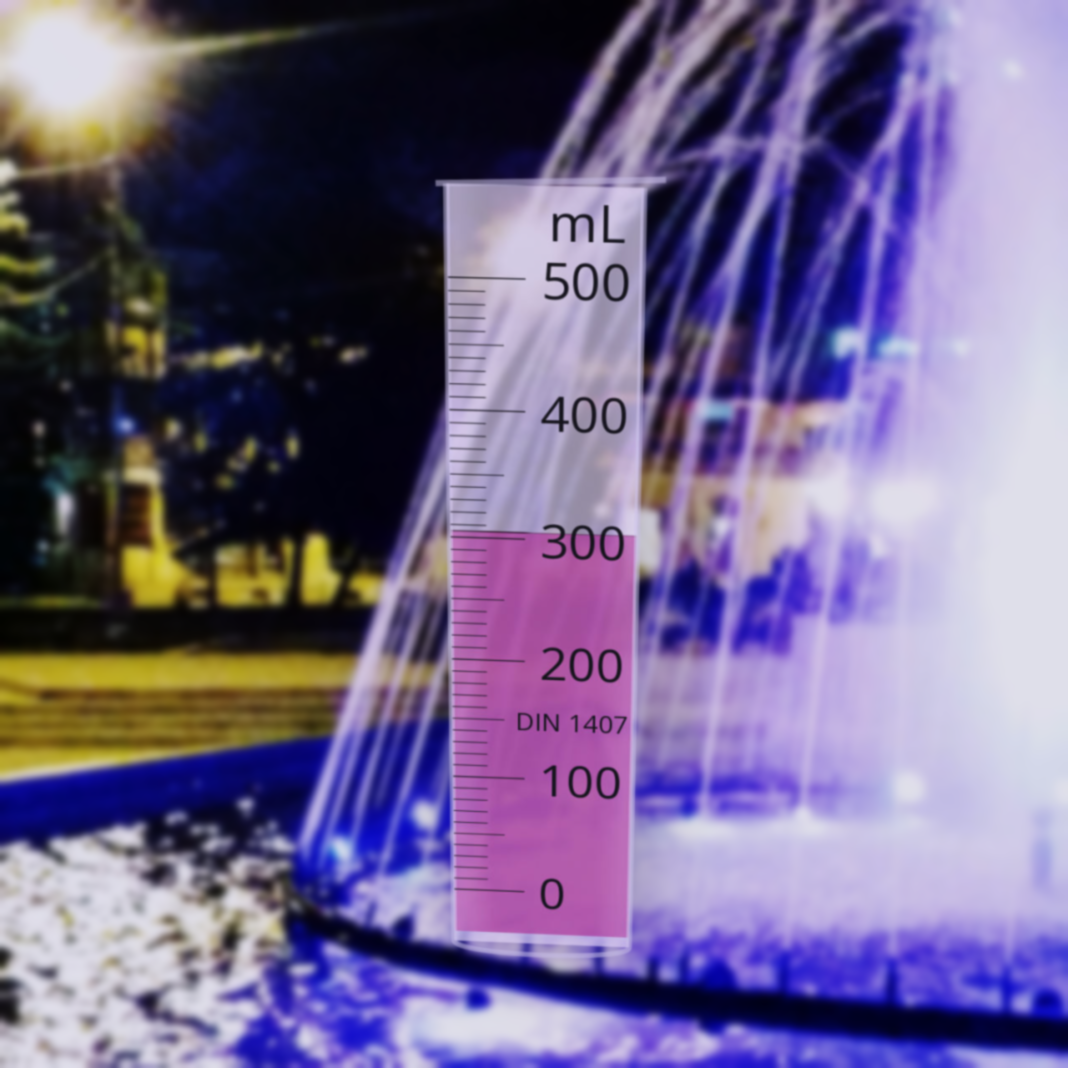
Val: 305 mL
